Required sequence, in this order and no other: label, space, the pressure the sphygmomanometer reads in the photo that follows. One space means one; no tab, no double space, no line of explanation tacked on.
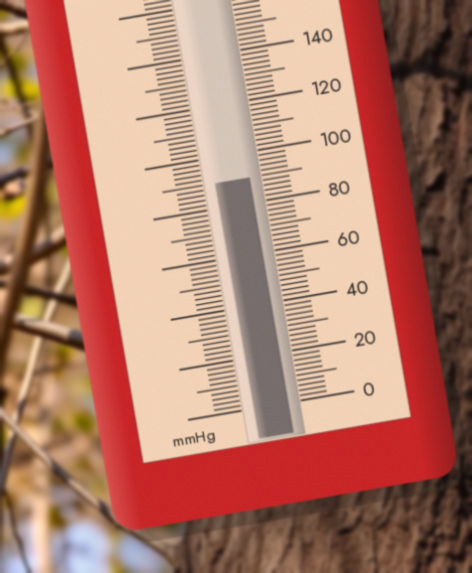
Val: 90 mmHg
